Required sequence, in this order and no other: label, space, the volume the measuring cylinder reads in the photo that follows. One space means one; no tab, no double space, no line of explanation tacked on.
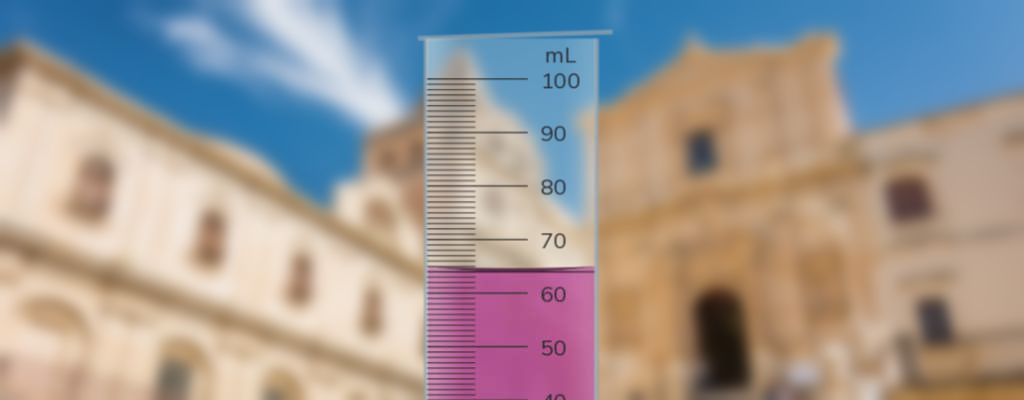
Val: 64 mL
